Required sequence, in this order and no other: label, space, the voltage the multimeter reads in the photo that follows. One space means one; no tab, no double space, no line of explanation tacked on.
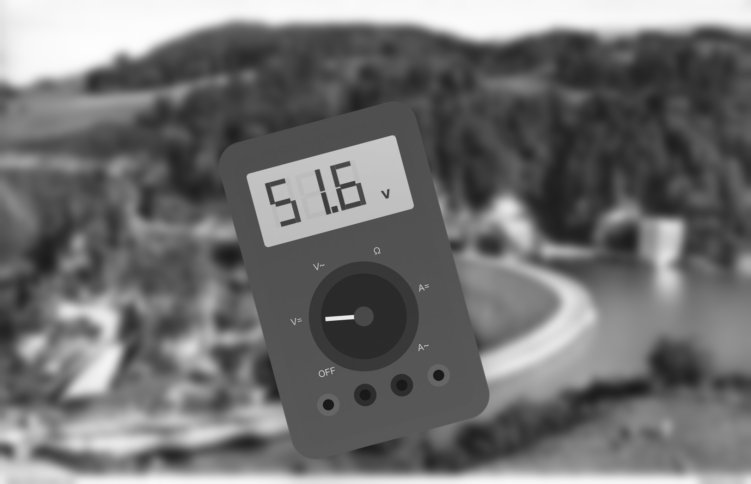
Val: 51.6 V
